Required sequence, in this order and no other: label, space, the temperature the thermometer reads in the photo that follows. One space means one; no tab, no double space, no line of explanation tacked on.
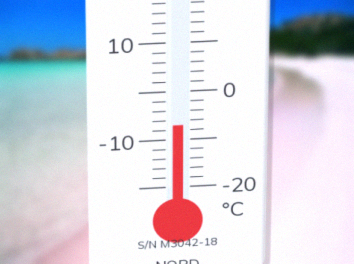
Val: -7 °C
